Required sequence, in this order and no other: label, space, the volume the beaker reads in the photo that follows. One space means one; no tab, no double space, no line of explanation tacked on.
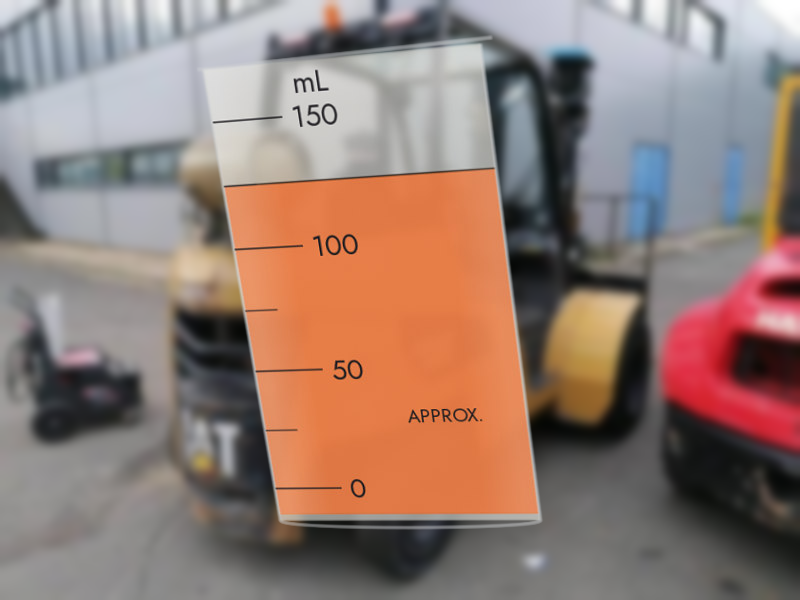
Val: 125 mL
